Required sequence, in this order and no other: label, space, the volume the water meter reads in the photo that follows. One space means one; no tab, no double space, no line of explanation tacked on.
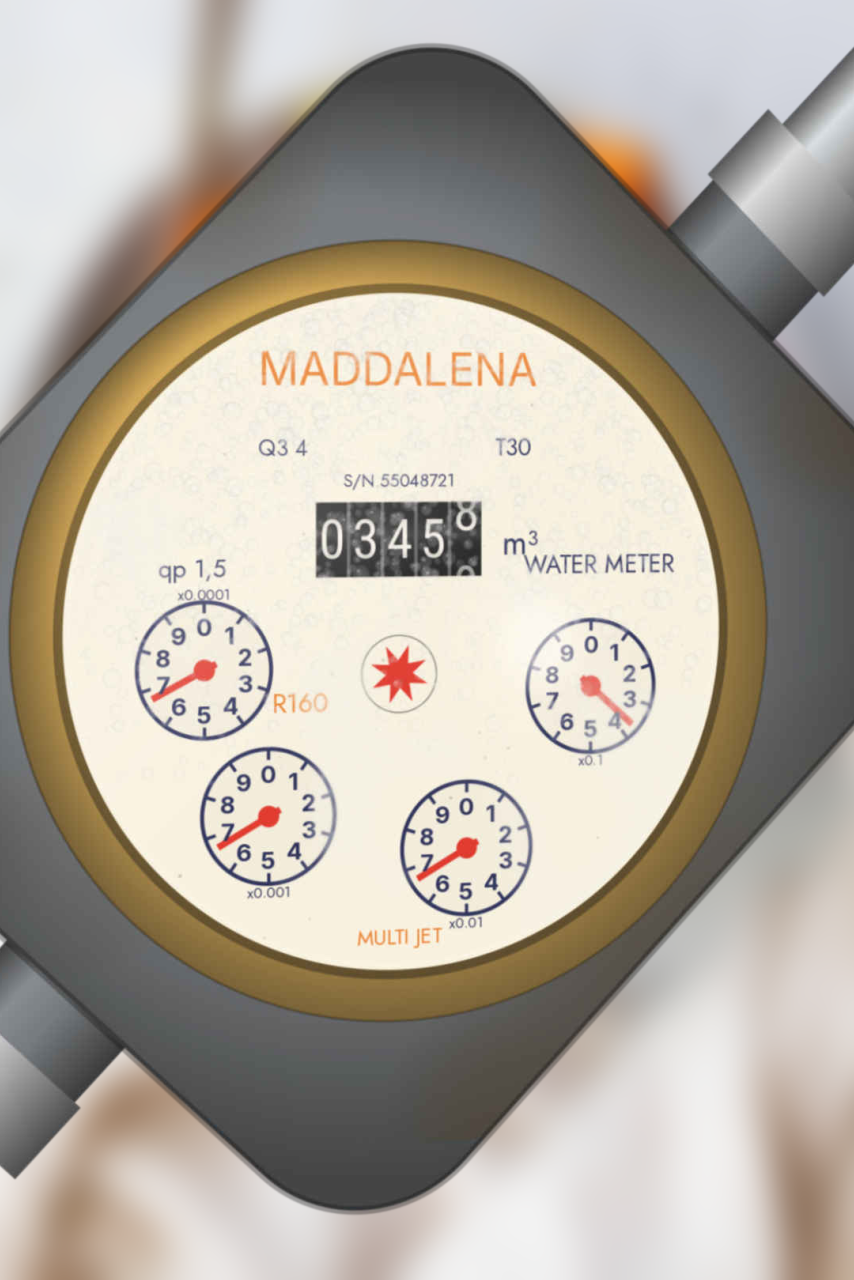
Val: 3458.3666 m³
